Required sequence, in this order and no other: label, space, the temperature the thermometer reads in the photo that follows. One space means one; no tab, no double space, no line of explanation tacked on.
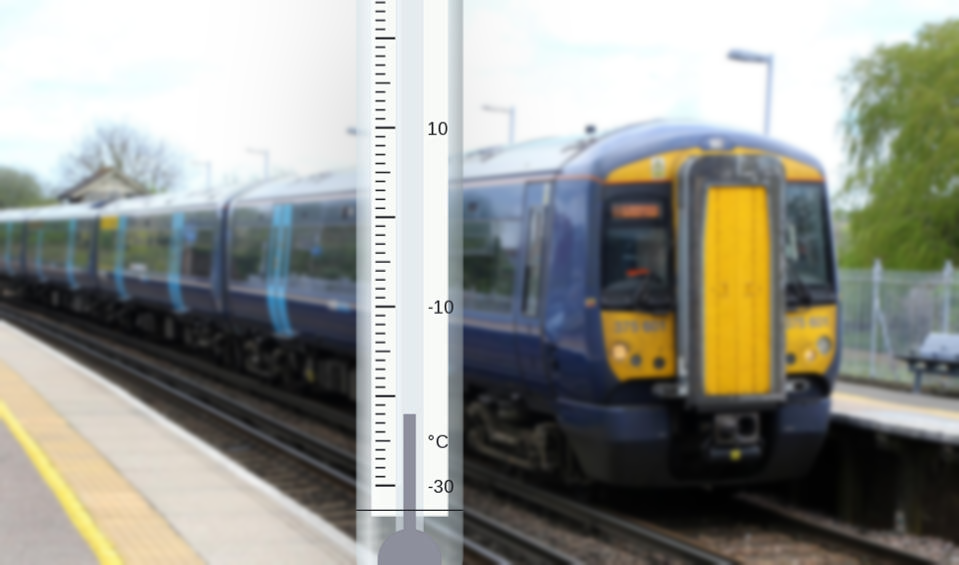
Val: -22 °C
